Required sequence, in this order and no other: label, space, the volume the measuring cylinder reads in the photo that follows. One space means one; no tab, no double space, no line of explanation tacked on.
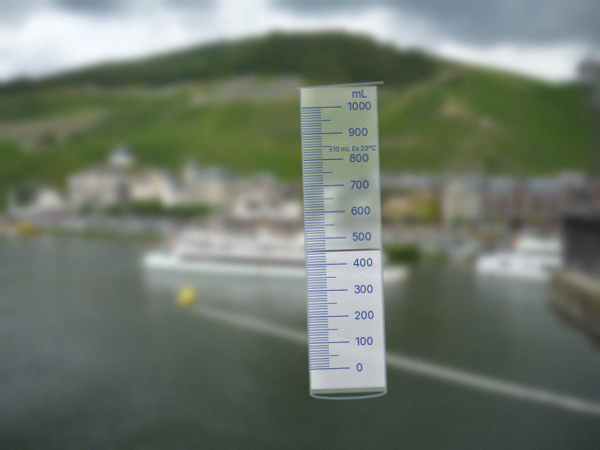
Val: 450 mL
